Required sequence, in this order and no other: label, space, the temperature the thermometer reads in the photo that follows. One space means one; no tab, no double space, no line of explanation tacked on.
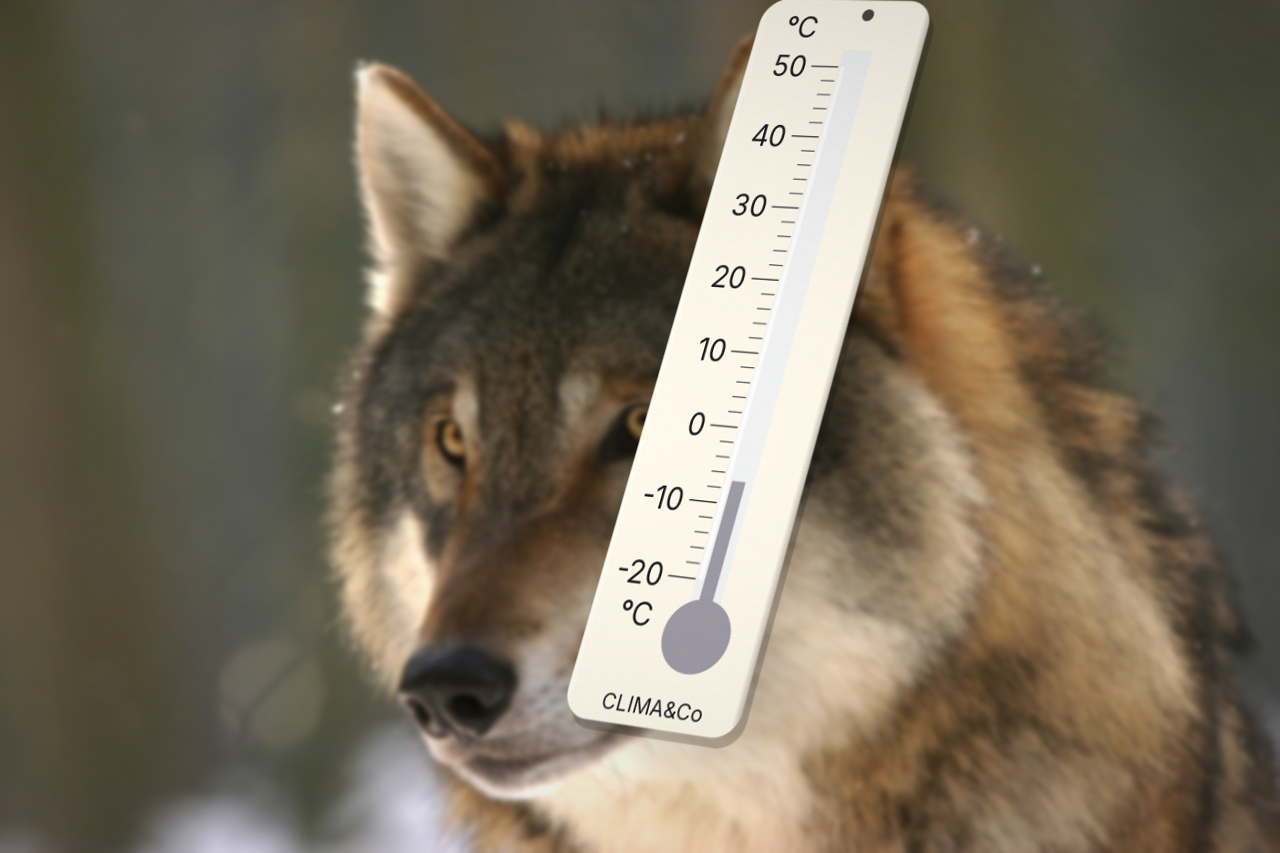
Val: -7 °C
